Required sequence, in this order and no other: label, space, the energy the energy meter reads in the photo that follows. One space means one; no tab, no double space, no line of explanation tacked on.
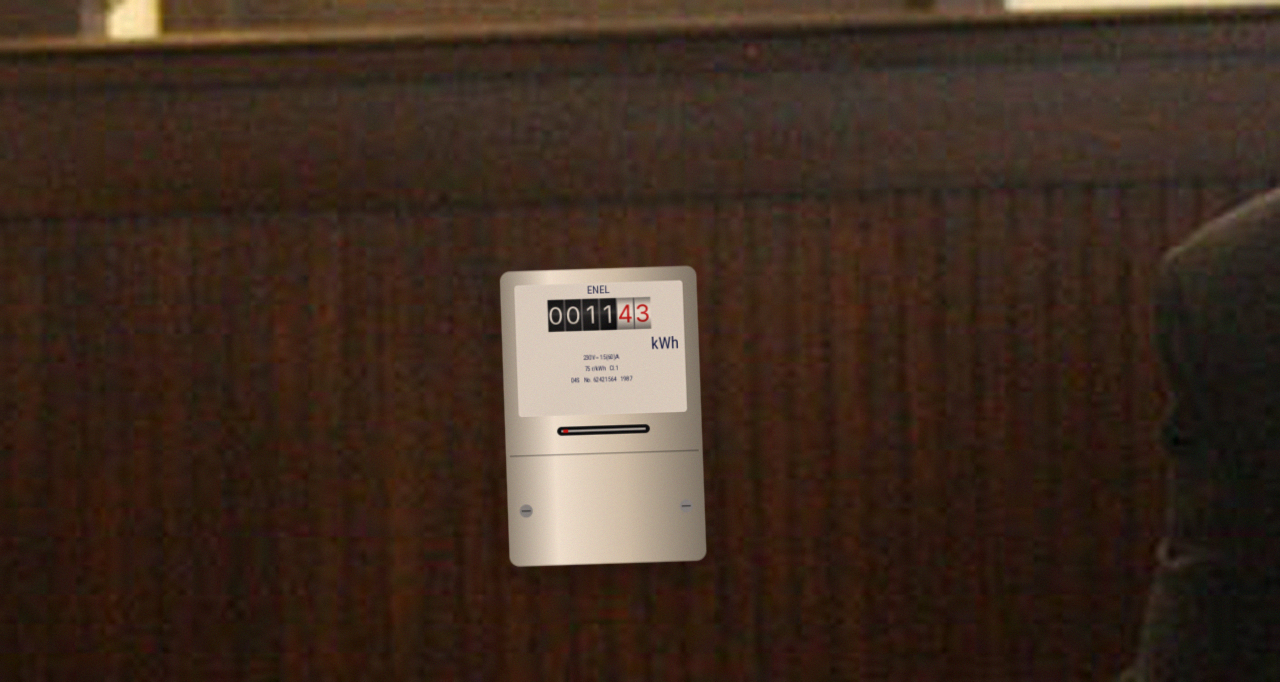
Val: 11.43 kWh
